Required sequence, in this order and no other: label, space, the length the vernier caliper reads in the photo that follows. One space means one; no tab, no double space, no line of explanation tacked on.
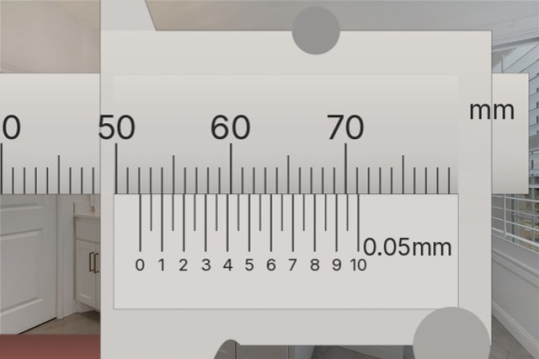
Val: 52.1 mm
